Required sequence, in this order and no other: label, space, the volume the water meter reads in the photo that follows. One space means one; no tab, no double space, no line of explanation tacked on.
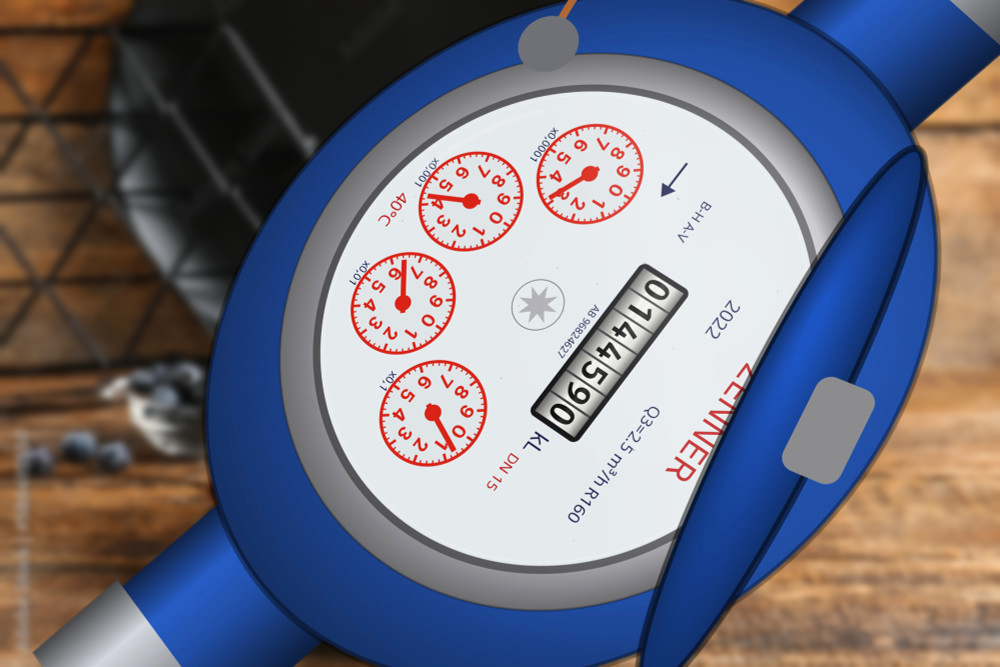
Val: 144590.0643 kL
